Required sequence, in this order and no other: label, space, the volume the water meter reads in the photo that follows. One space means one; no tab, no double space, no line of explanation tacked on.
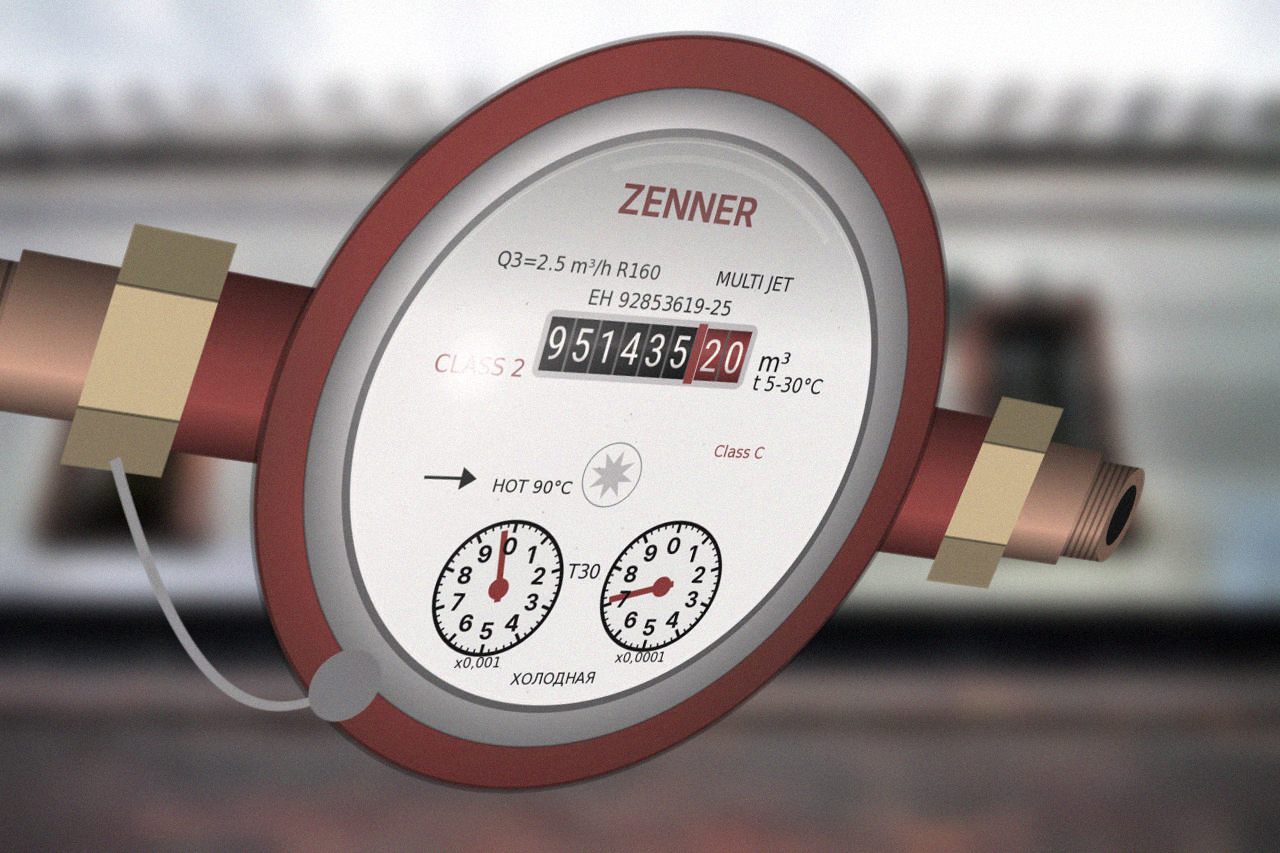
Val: 951435.1997 m³
